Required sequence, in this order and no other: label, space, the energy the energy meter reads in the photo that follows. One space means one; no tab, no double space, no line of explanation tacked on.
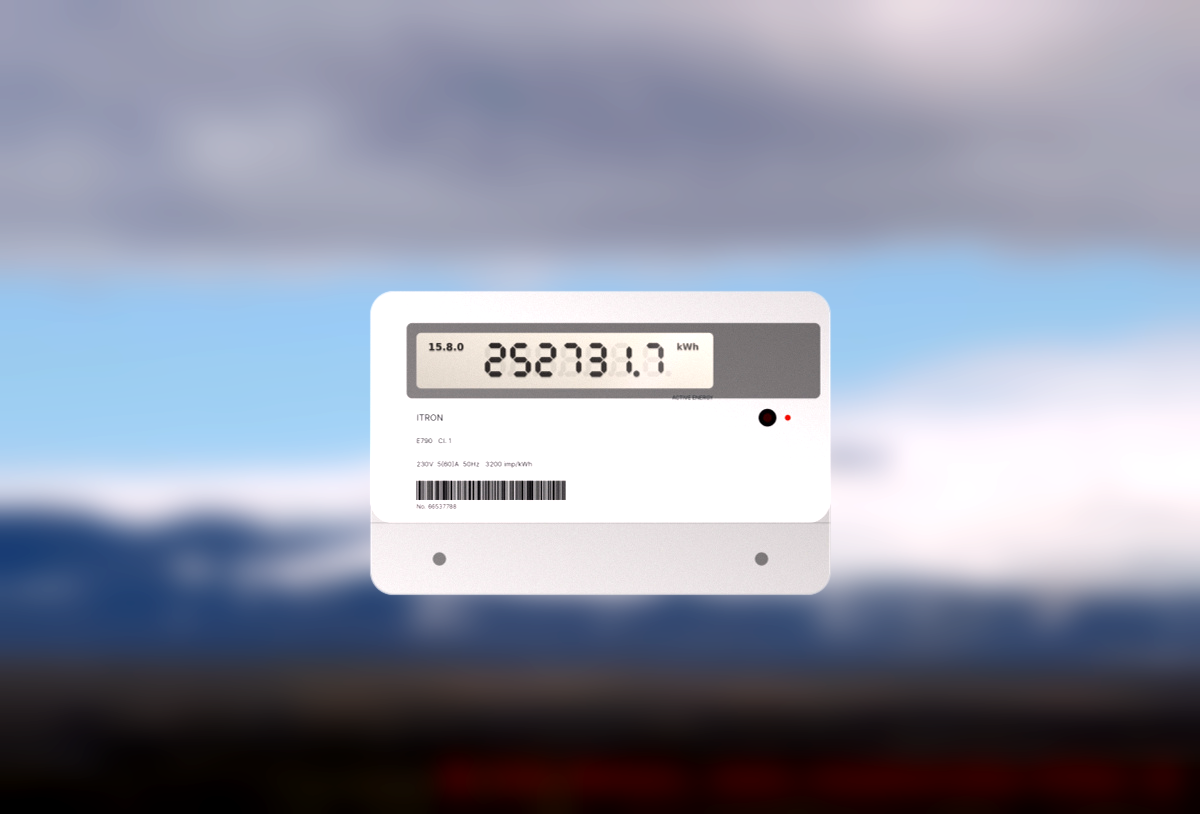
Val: 252731.7 kWh
